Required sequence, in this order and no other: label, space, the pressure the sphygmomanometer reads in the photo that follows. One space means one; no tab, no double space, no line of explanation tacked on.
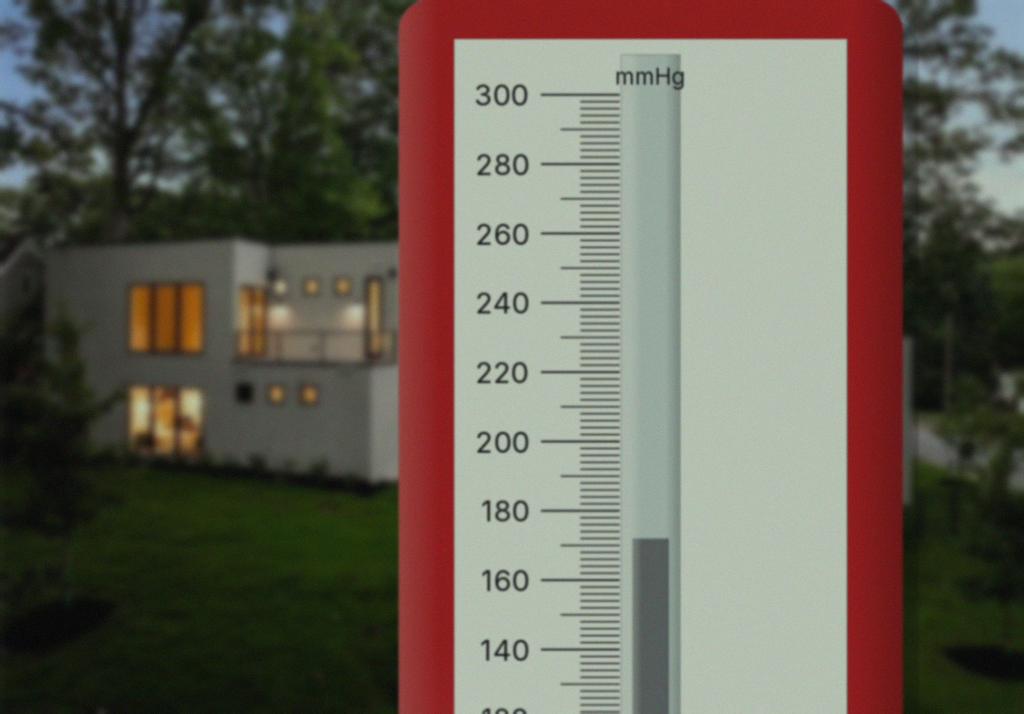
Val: 172 mmHg
